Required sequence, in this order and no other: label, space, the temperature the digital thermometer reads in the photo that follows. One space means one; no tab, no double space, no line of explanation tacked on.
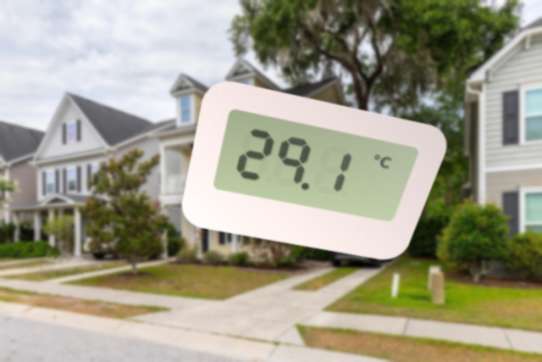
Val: 29.1 °C
